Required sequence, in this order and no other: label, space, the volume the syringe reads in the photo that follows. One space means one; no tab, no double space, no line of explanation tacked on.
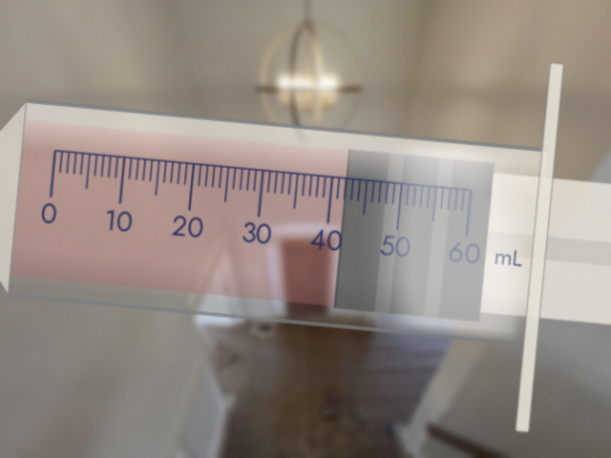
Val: 42 mL
